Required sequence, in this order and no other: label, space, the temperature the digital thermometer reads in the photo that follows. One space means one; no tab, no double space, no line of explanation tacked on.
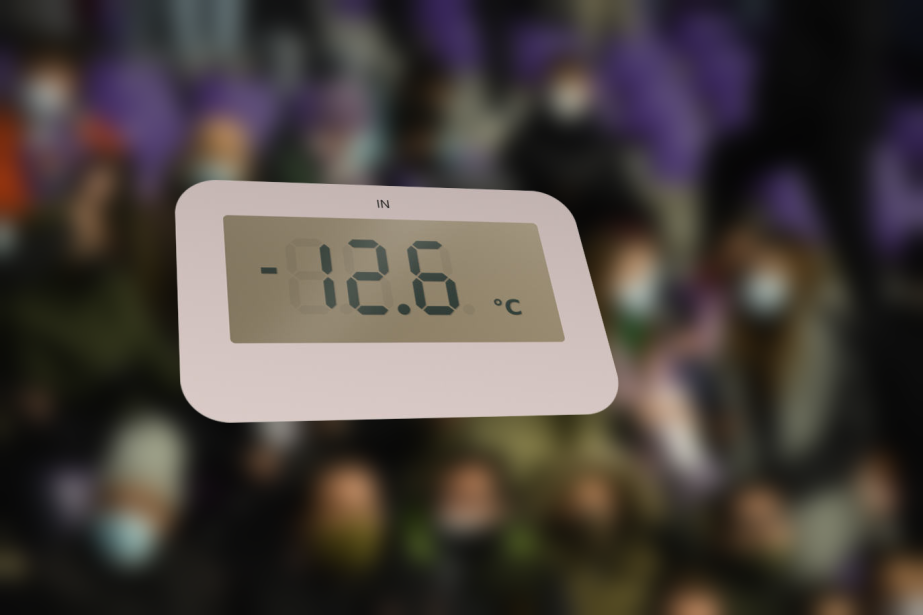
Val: -12.6 °C
